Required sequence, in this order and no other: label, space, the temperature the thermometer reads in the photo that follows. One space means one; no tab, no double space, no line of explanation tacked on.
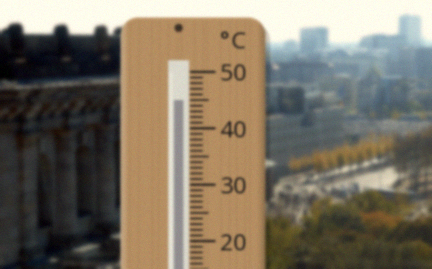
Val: 45 °C
